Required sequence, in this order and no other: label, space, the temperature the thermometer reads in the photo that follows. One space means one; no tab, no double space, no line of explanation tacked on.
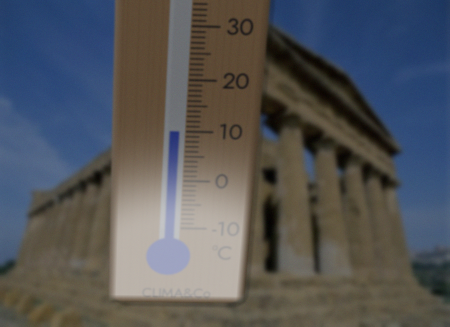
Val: 10 °C
